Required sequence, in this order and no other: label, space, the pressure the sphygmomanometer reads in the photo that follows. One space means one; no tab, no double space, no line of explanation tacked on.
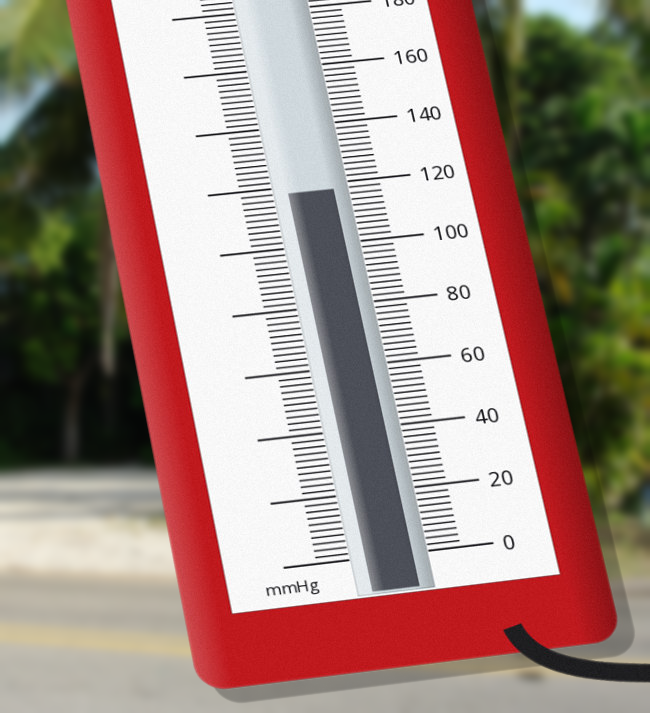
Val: 118 mmHg
